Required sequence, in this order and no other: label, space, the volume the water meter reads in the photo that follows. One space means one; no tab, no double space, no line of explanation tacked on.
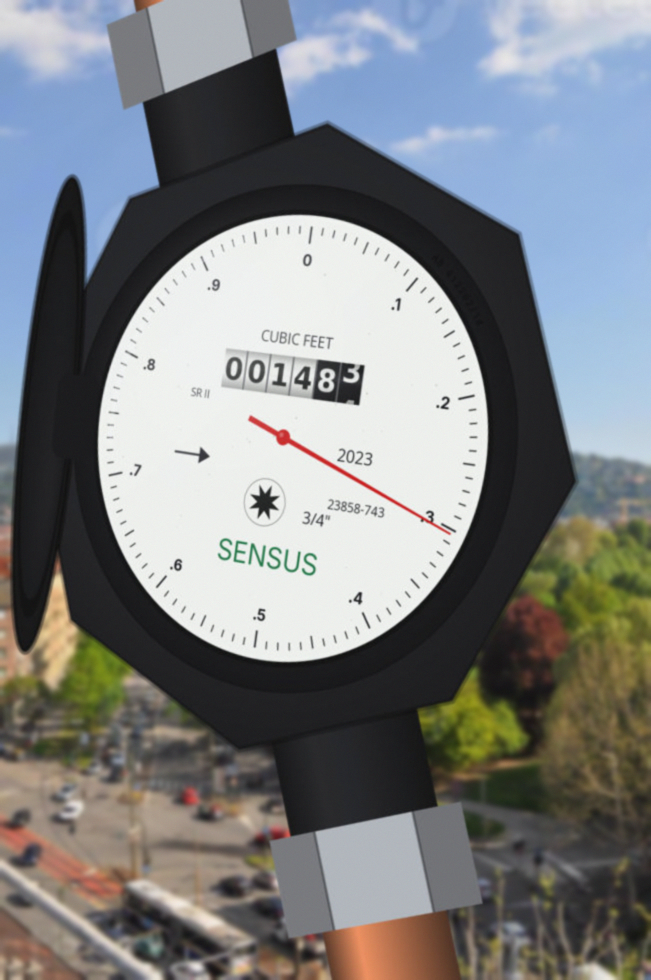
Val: 1483.30 ft³
